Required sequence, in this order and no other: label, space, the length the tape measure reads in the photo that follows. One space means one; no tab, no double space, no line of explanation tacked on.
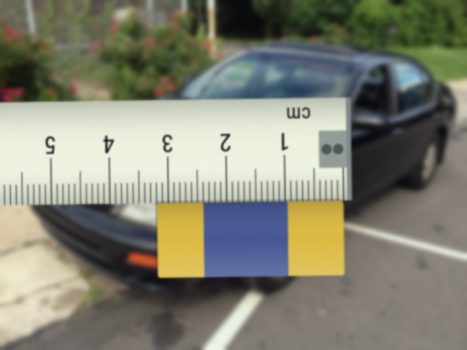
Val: 3.2 cm
